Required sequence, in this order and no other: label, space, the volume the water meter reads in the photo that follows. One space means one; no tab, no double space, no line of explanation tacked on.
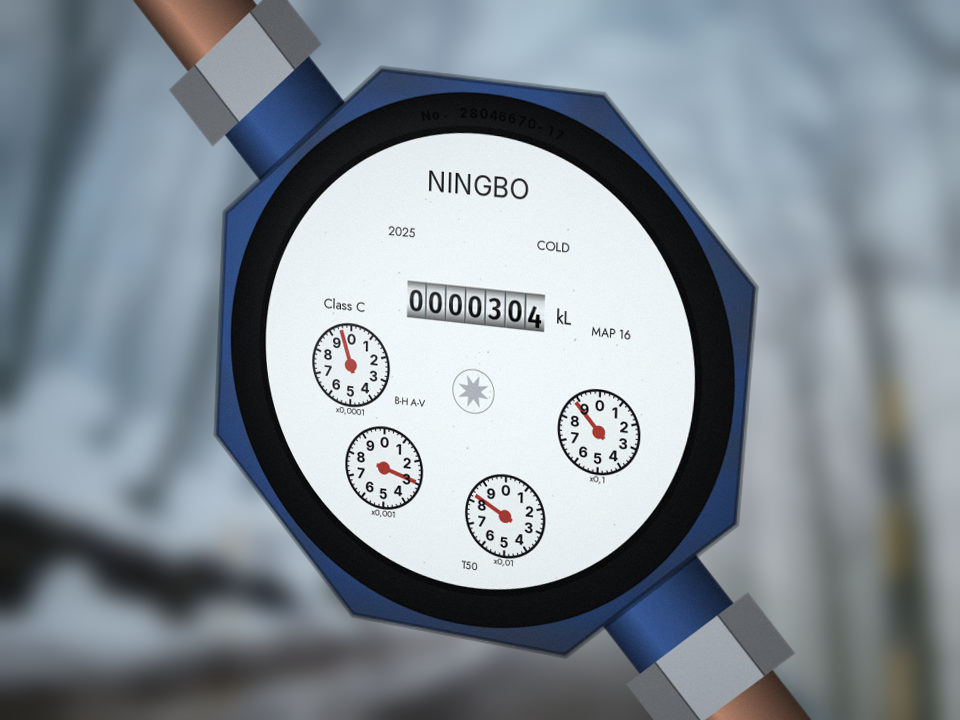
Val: 303.8829 kL
